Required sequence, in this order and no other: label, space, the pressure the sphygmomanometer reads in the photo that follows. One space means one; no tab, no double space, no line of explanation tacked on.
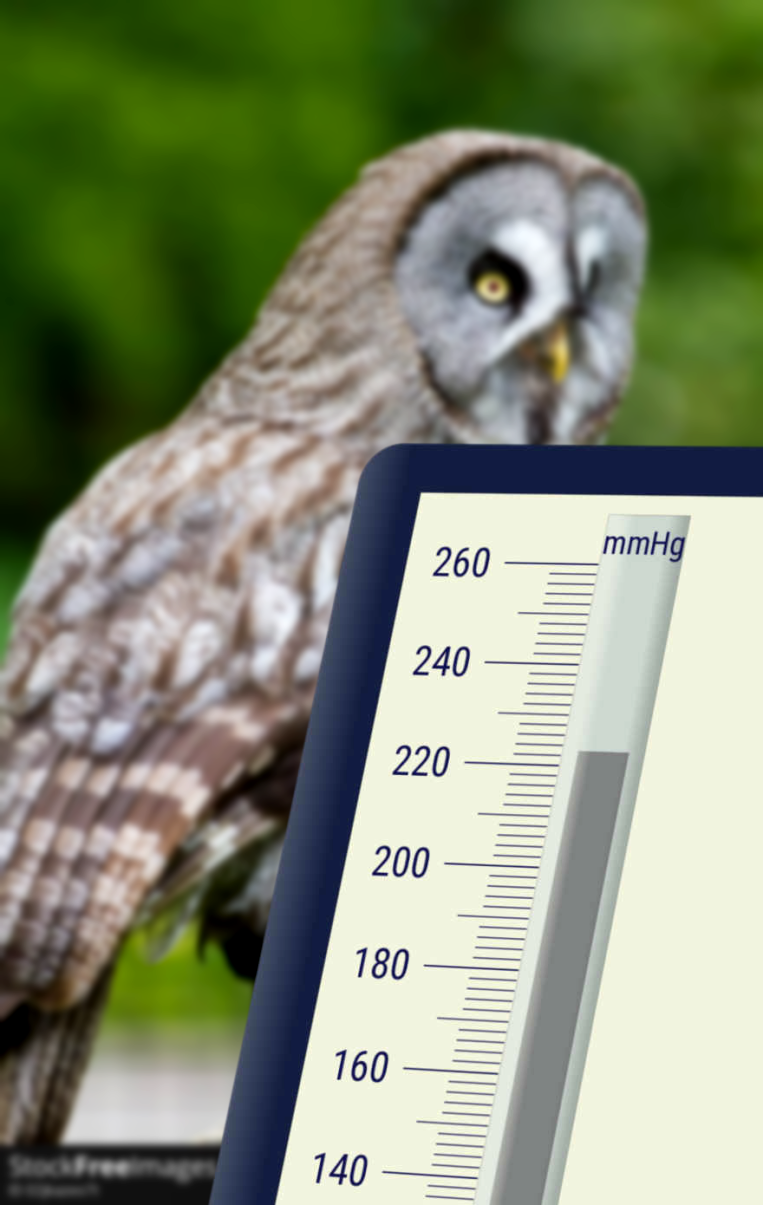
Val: 223 mmHg
